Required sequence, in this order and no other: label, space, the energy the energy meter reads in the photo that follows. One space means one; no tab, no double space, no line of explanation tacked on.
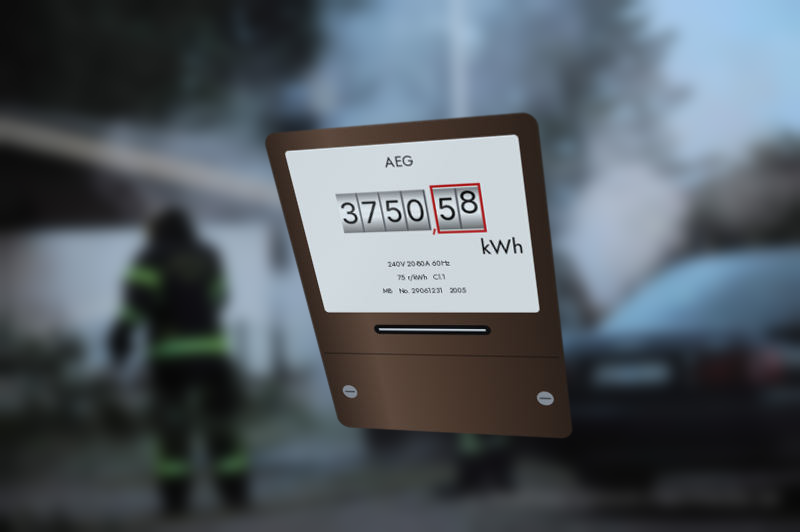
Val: 3750.58 kWh
